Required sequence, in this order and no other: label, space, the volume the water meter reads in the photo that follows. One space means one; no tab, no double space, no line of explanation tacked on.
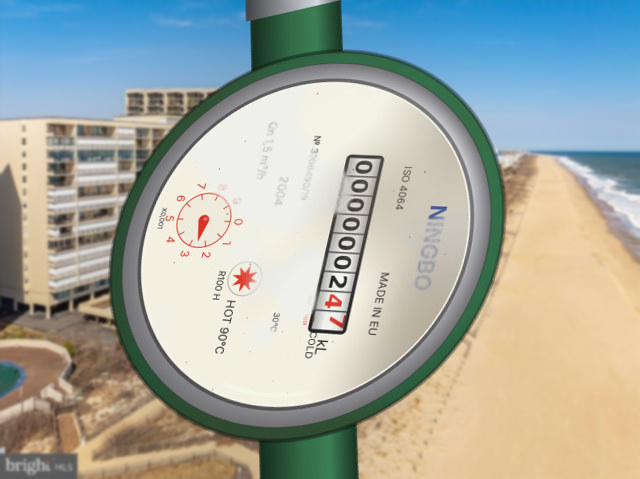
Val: 2.472 kL
